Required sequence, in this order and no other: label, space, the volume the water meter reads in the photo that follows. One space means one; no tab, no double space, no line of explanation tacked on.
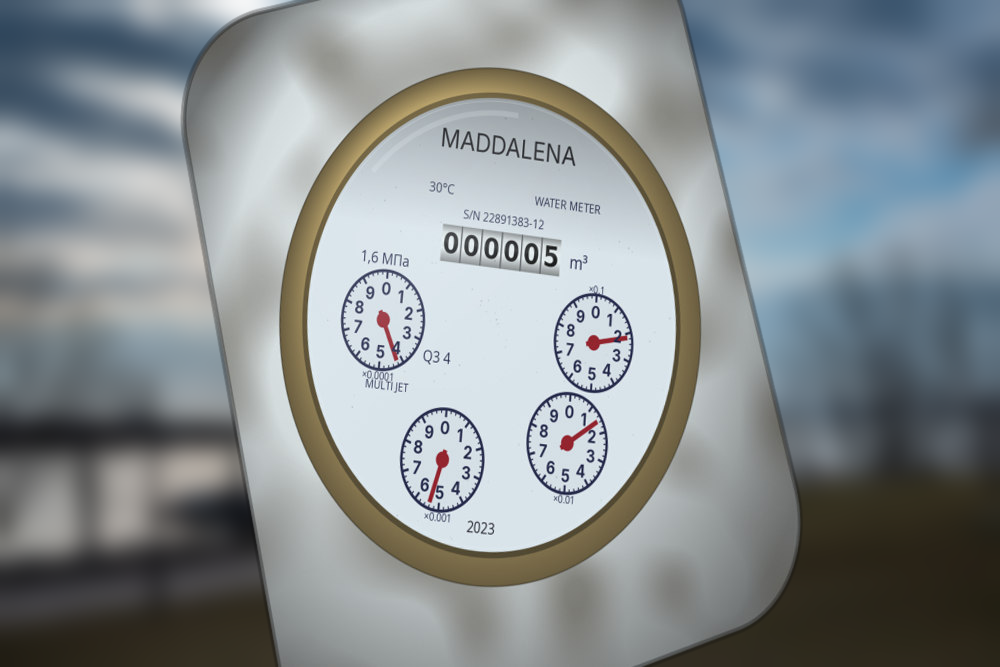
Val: 5.2154 m³
